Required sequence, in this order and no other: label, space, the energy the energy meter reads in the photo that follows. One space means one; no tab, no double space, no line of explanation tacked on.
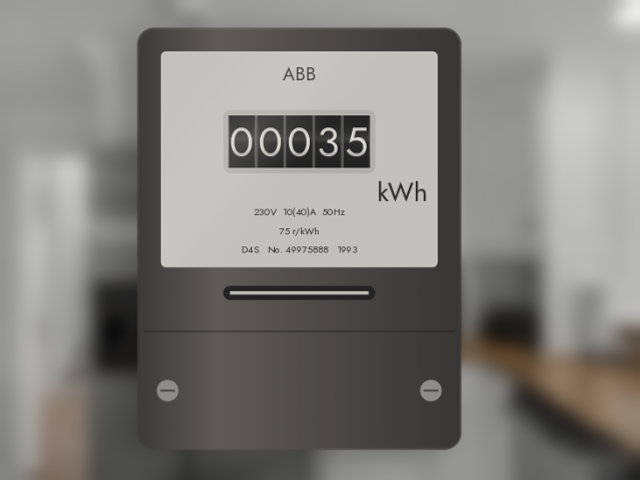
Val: 35 kWh
